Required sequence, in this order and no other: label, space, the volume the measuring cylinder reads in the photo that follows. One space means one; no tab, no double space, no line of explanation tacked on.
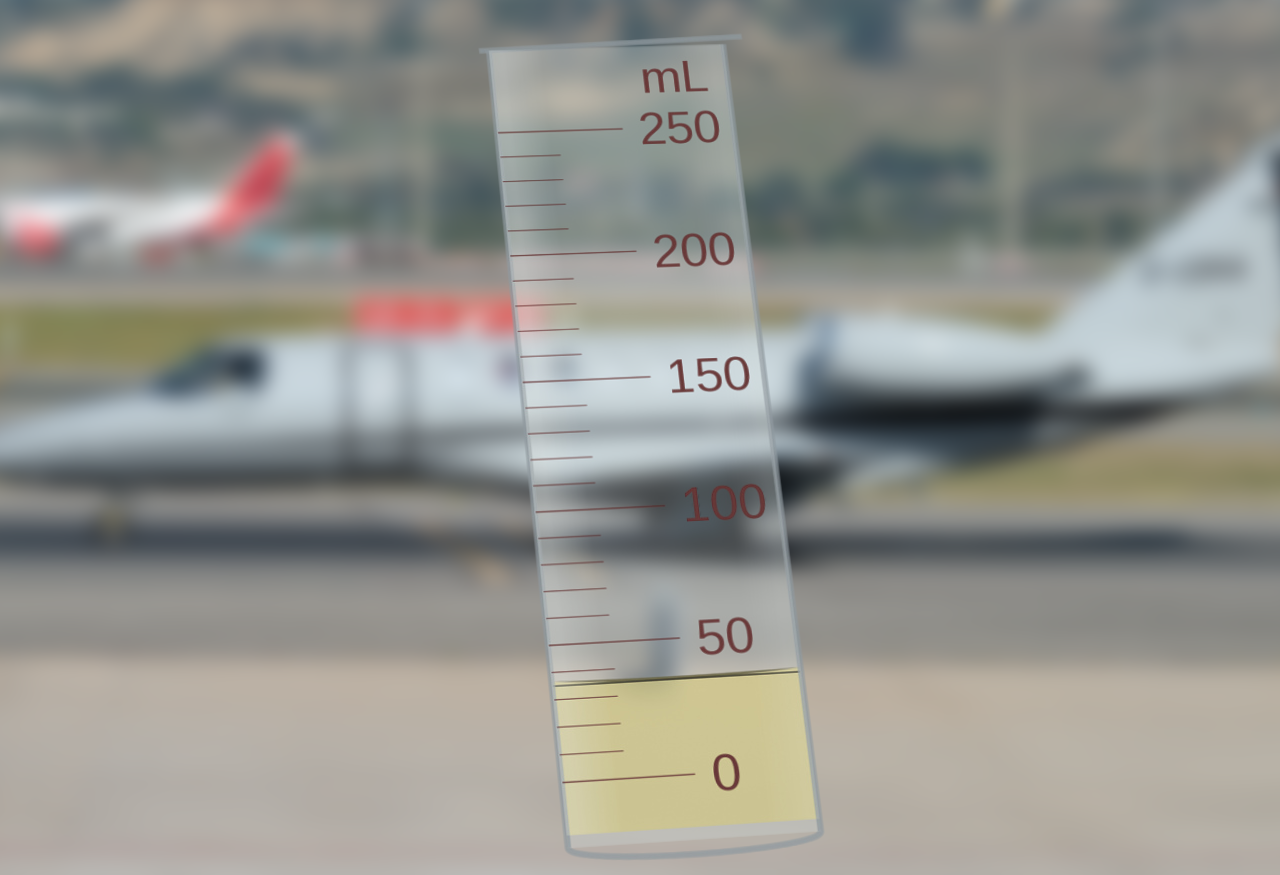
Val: 35 mL
